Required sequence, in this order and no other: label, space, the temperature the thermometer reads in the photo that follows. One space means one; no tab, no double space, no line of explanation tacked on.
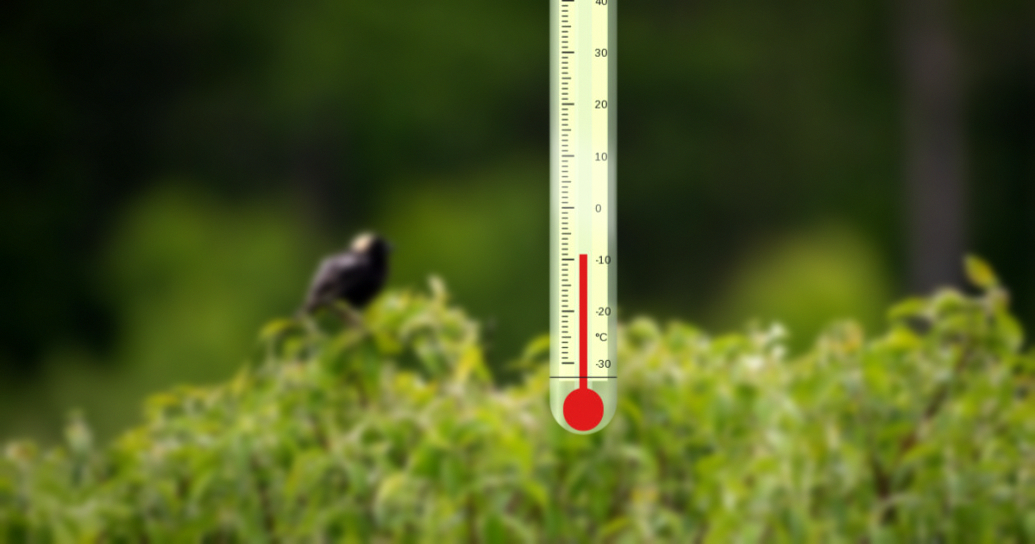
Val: -9 °C
